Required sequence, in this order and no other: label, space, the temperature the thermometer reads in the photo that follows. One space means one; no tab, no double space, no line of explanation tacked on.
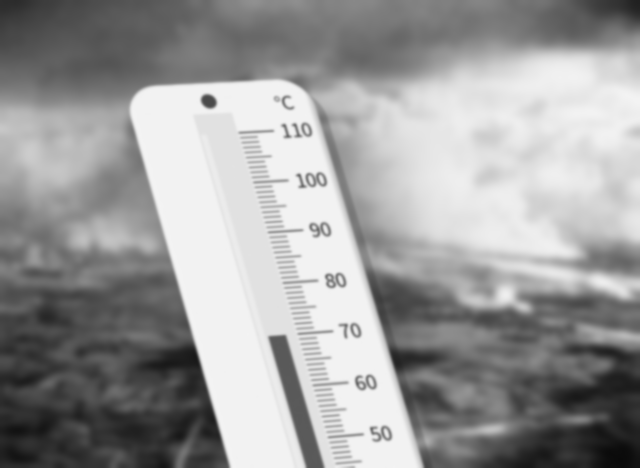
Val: 70 °C
